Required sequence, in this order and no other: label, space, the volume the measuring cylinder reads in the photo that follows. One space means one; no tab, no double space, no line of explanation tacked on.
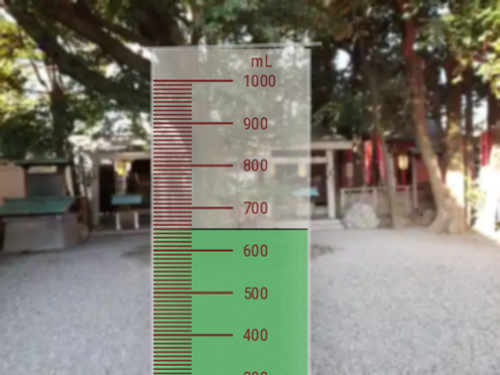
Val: 650 mL
